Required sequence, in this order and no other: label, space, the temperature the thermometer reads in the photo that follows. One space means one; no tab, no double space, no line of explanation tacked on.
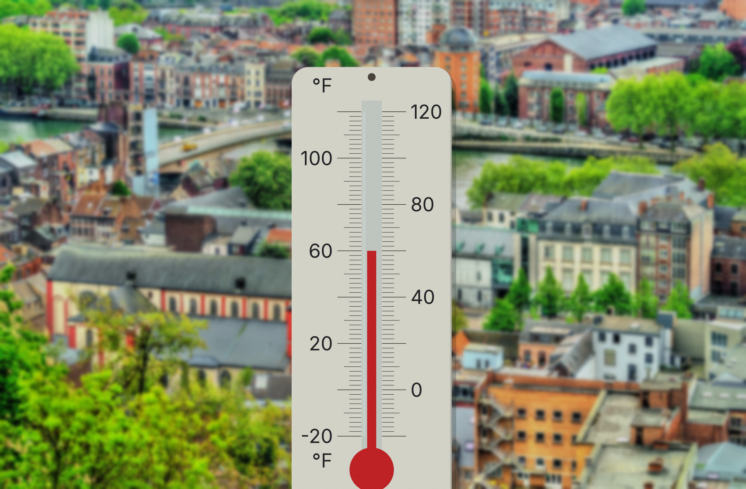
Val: 60 °F
